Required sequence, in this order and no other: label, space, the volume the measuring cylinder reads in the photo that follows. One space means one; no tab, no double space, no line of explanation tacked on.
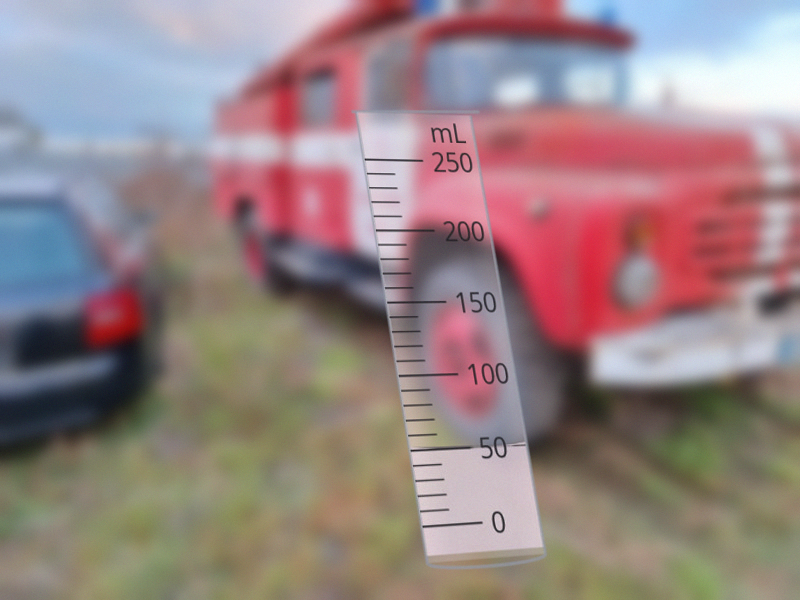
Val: 50 mL
